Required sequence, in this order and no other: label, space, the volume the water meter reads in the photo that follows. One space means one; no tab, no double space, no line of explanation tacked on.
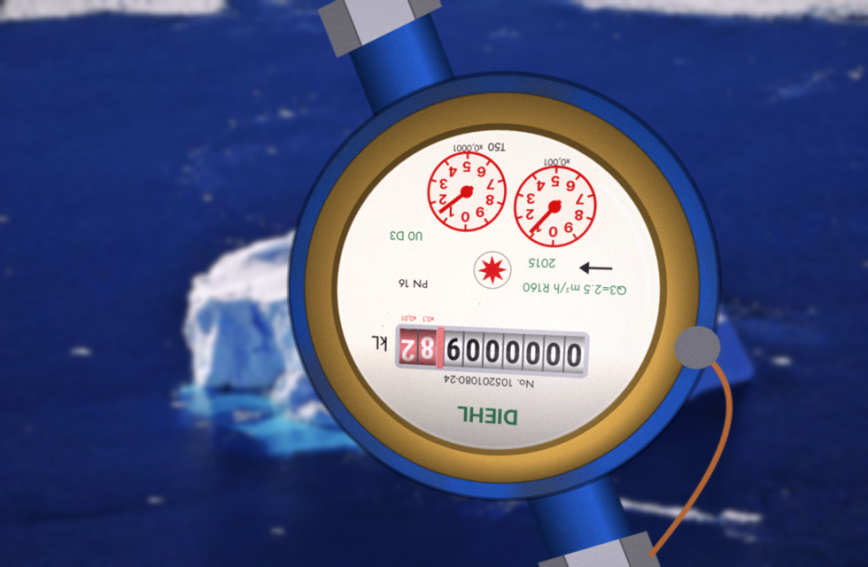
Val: 9.8211 kL
